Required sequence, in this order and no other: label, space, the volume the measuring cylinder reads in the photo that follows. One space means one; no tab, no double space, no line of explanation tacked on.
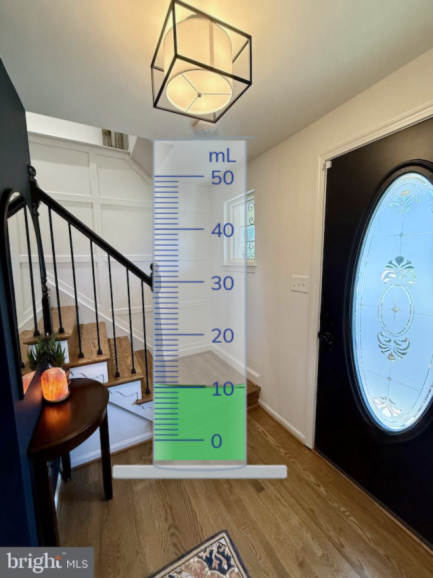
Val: 10 mL
